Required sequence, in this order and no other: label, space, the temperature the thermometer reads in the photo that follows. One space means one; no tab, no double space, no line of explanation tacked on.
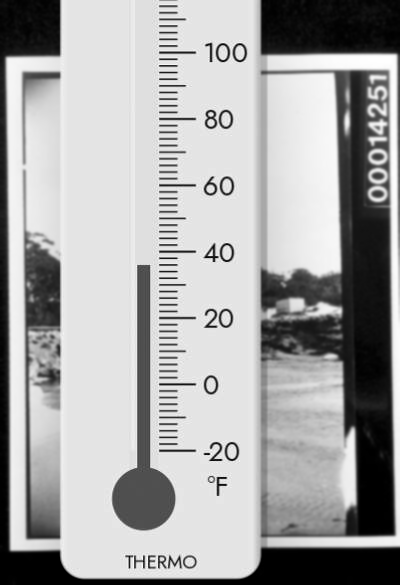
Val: 36 °F
